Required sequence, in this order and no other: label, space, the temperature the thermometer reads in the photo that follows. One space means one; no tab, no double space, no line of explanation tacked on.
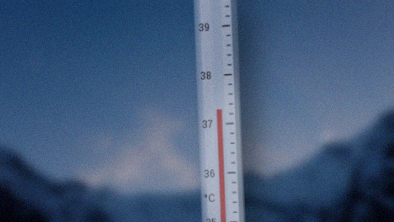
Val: 37.3 °C
